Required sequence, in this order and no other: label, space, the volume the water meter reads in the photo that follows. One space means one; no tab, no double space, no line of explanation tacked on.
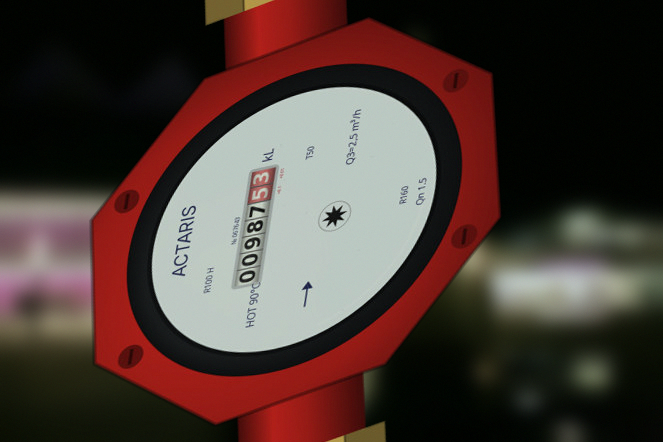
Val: 987.53 kL
